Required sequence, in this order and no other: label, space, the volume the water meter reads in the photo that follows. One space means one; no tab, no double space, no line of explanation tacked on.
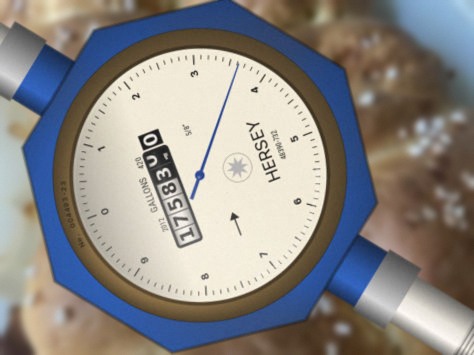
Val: 1758303.6 gal
